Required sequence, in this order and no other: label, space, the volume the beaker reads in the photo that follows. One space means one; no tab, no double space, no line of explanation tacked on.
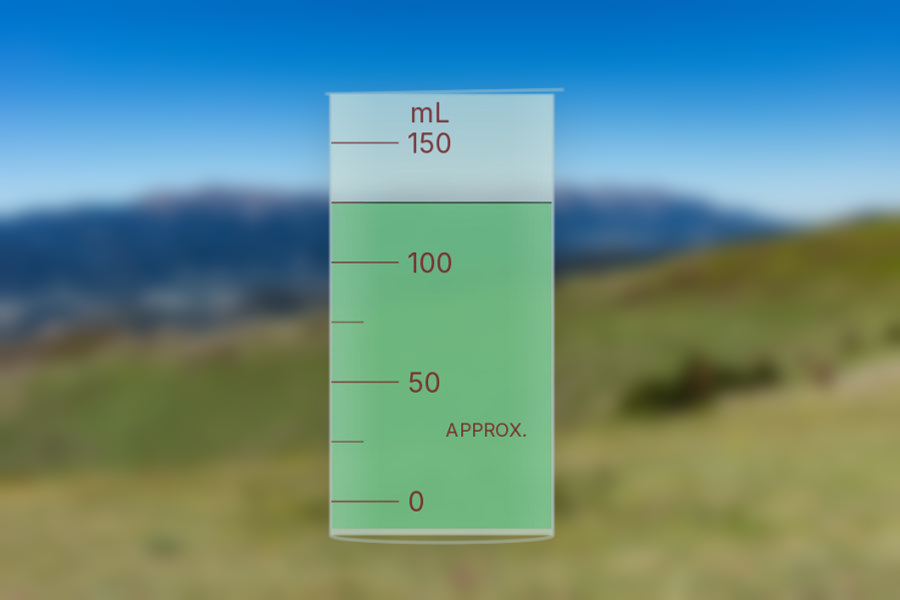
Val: 125 mL
